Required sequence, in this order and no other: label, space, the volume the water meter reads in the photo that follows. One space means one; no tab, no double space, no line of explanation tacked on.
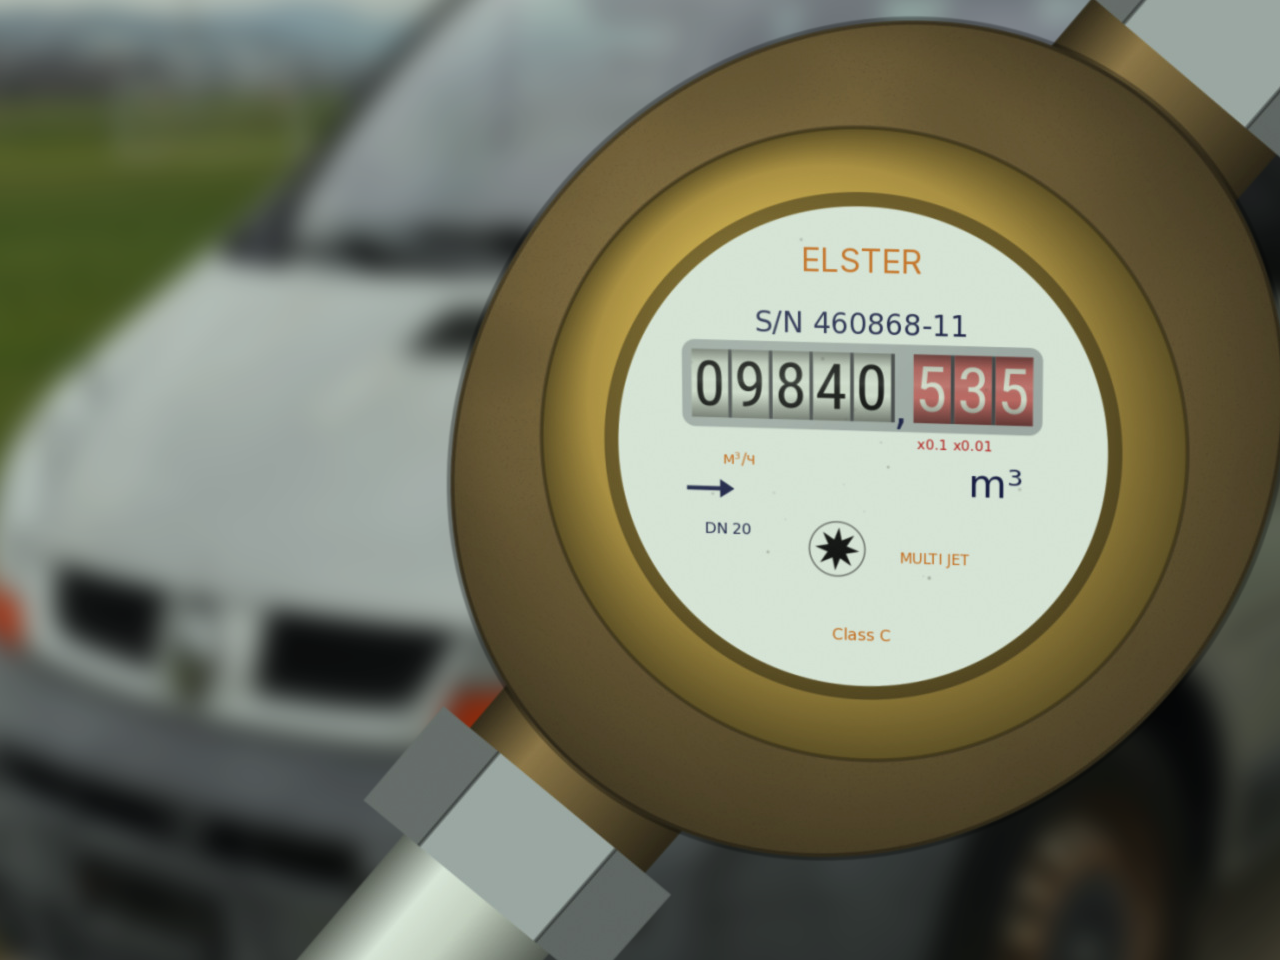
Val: 9840.535 m³
